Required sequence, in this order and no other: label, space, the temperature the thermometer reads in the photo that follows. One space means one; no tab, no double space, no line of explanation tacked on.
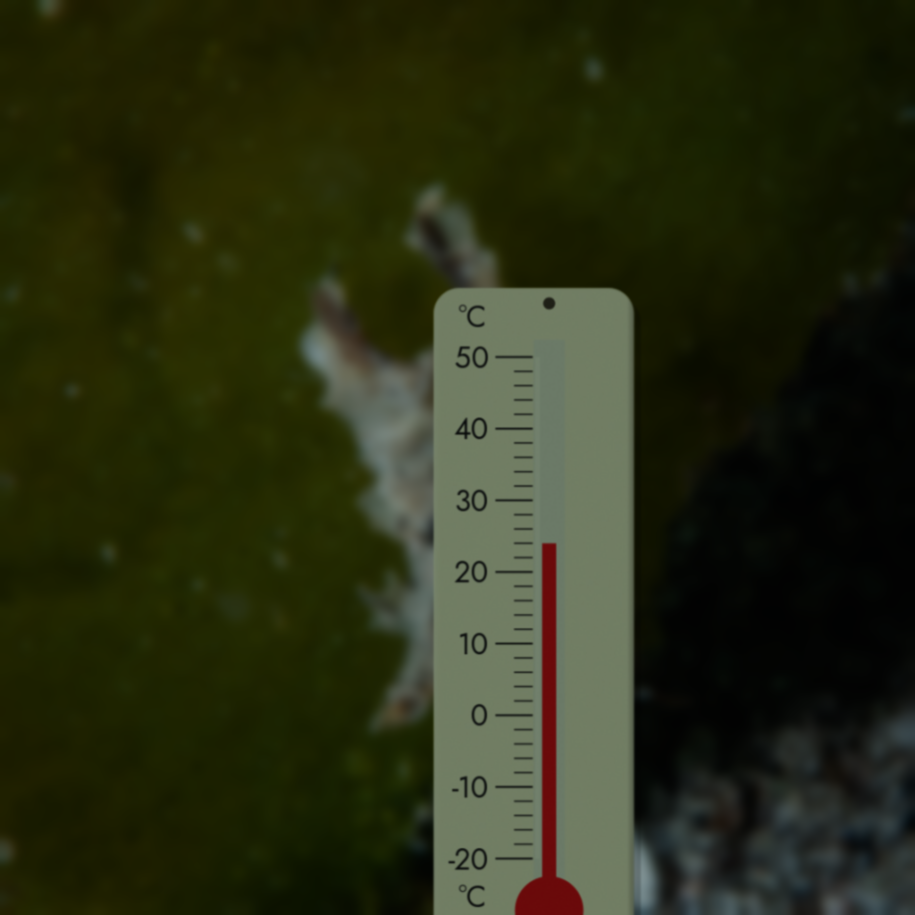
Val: 24 °C
